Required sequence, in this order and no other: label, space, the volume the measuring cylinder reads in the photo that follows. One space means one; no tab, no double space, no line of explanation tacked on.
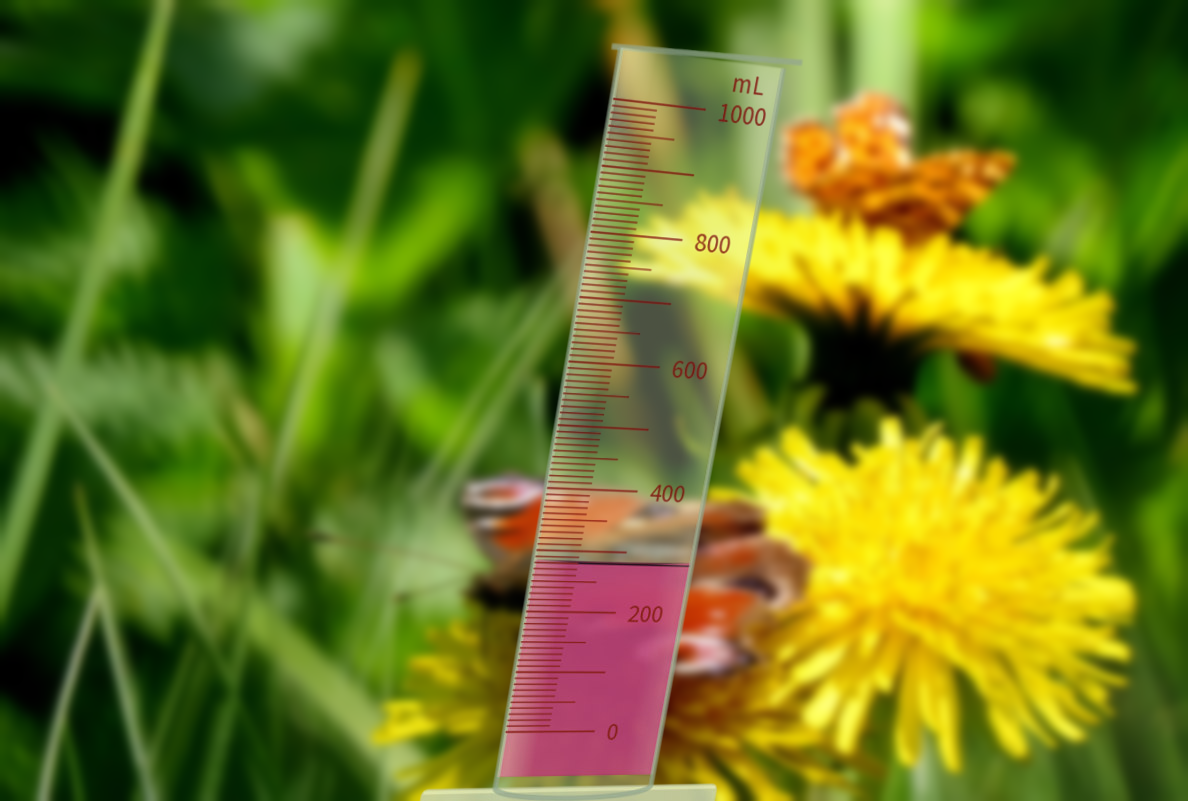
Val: 280 mL
